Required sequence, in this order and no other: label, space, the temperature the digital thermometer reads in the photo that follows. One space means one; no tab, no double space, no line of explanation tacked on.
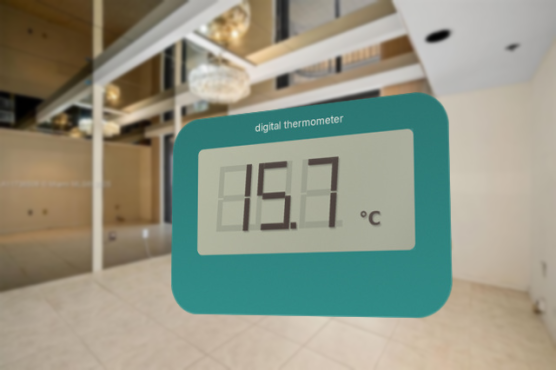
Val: 15.7 °C
